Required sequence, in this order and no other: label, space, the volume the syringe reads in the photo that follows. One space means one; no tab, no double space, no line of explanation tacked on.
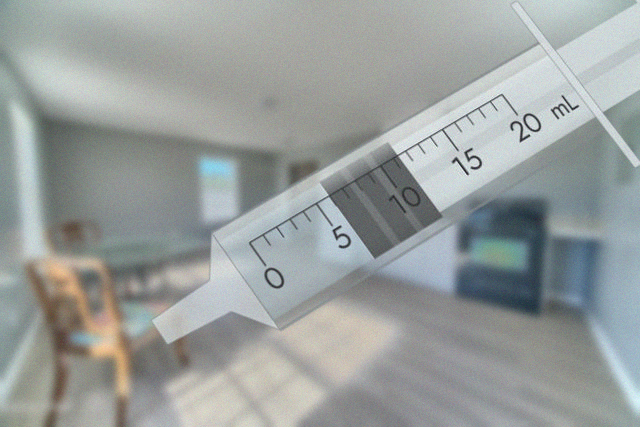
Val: 6 mL
